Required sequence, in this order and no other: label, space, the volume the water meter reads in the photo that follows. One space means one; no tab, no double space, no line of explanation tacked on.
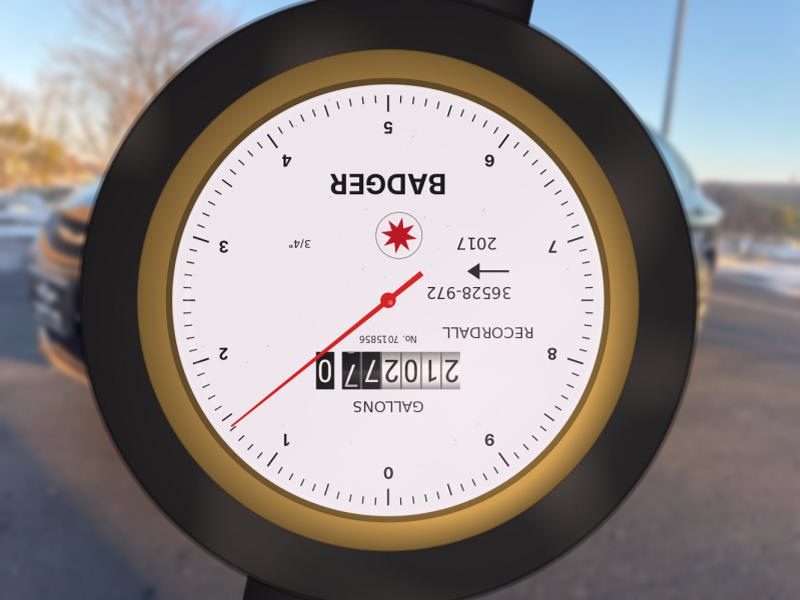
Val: 2102771.4 gal
